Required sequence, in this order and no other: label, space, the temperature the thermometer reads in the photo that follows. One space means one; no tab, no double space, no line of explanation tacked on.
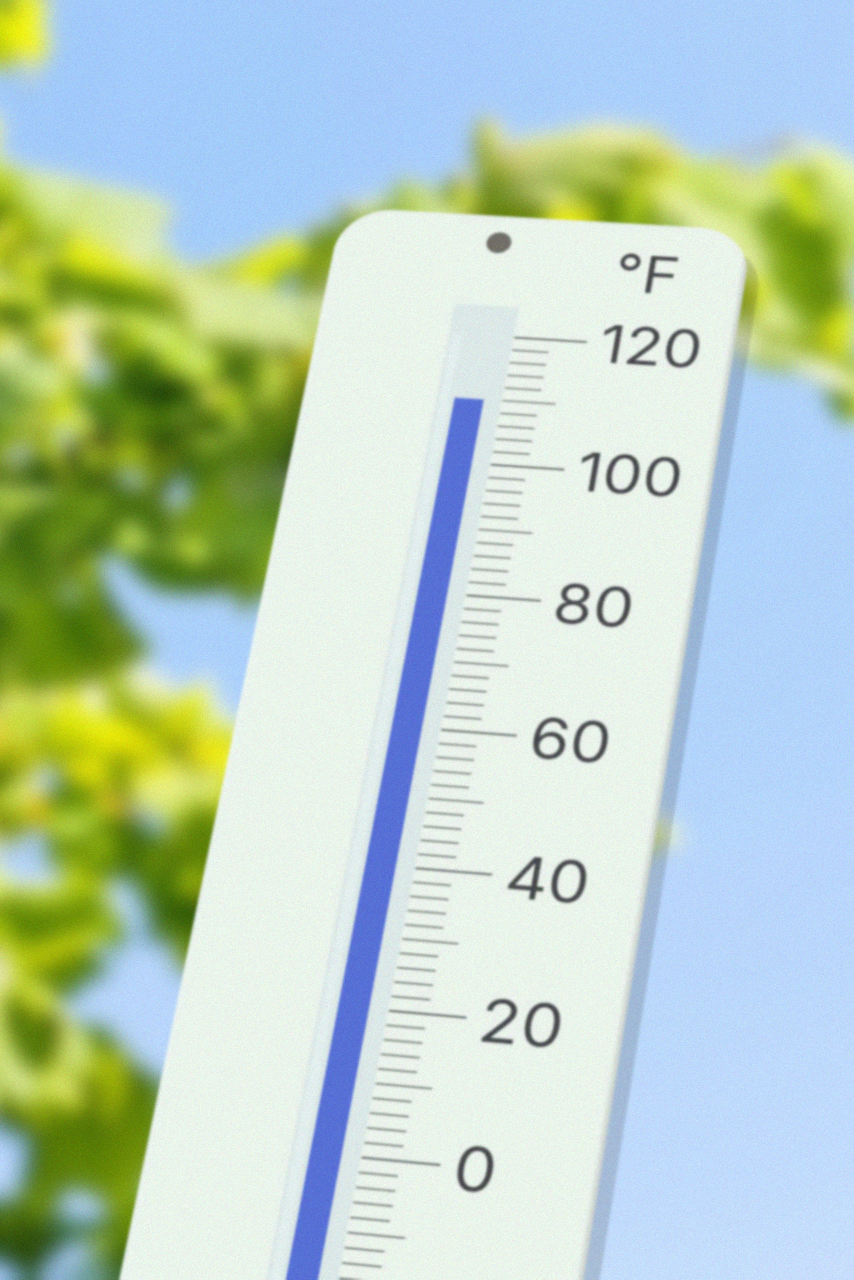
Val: 110 °F
